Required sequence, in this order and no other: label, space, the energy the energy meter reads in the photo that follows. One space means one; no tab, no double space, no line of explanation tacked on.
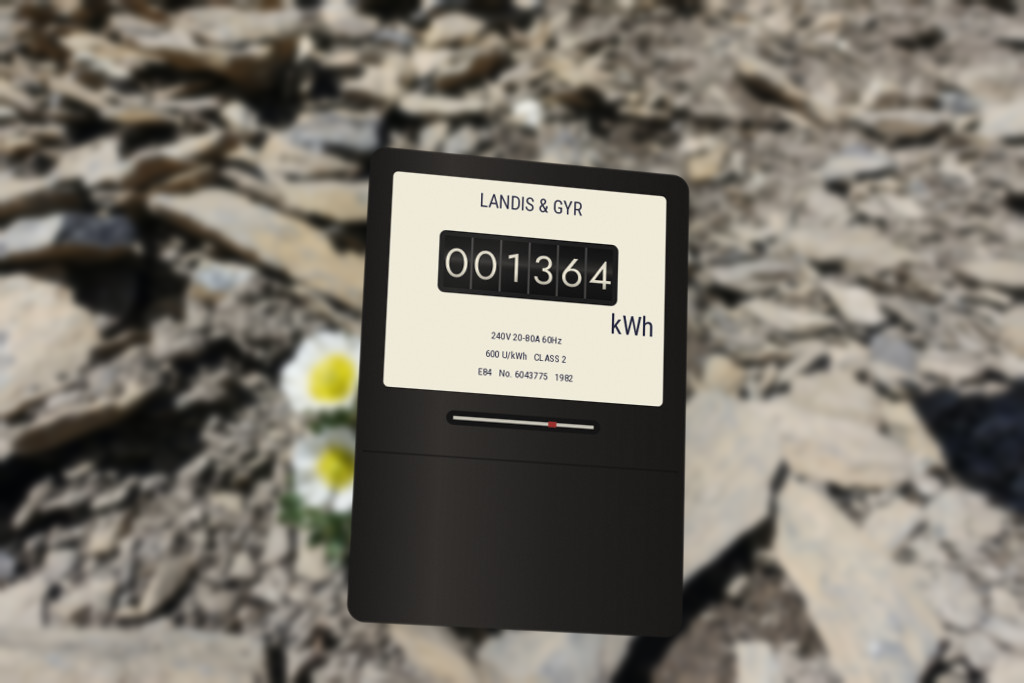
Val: 1364 kWh
